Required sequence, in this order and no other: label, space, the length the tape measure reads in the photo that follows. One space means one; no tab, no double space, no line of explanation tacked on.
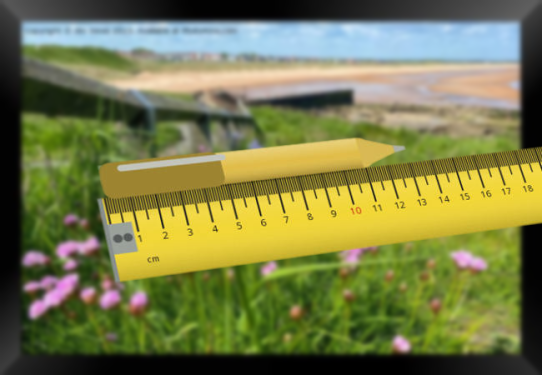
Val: 13 cm
